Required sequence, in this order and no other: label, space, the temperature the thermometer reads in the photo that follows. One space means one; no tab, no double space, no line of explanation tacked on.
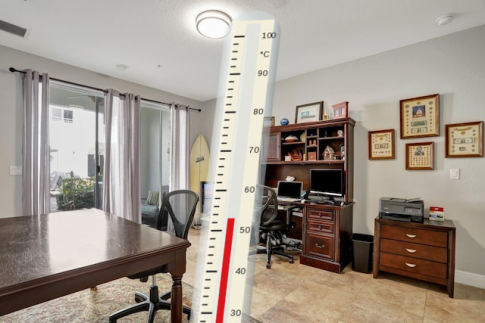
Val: 53 °C
